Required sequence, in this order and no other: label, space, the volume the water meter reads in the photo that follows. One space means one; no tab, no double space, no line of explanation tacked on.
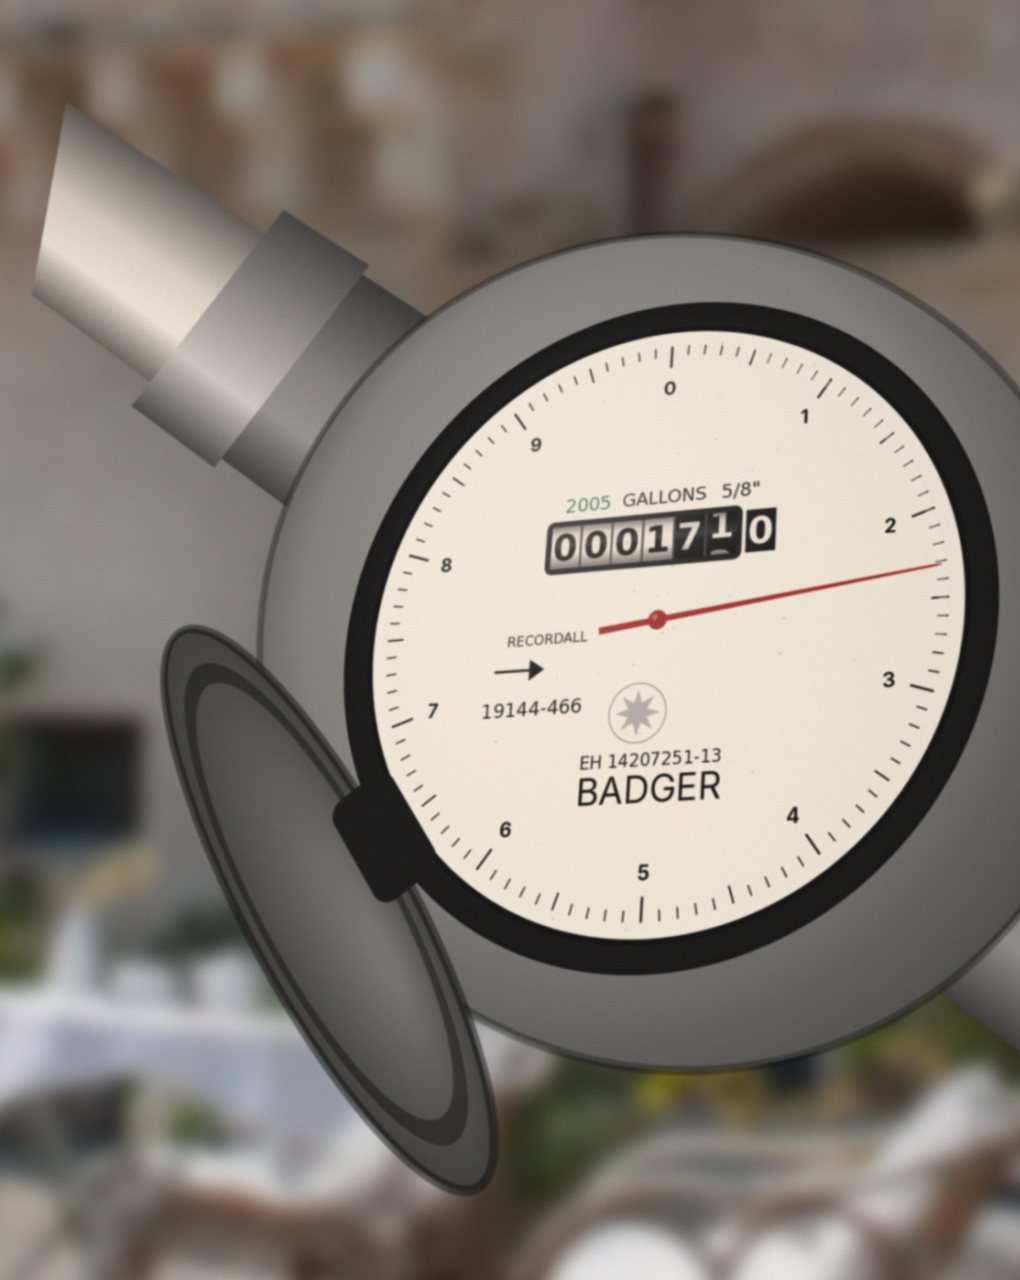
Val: 1712.3 gal
